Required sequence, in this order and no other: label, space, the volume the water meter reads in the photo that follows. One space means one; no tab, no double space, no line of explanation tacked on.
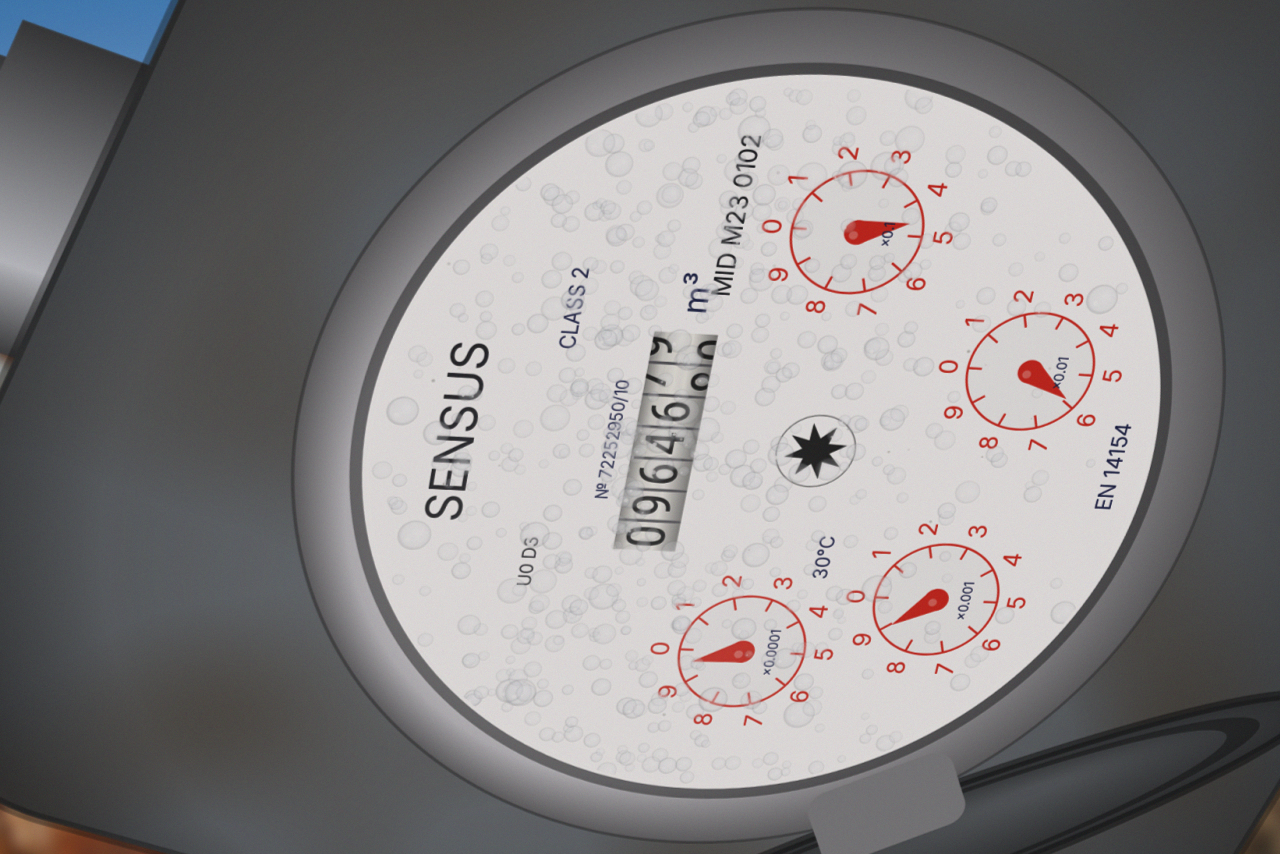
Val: 964679.4589 m³
